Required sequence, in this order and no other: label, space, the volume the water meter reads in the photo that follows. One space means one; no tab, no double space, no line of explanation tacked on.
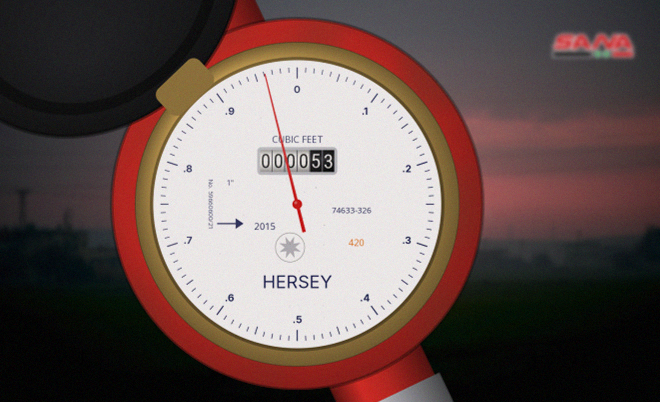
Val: 52.96 ft³
